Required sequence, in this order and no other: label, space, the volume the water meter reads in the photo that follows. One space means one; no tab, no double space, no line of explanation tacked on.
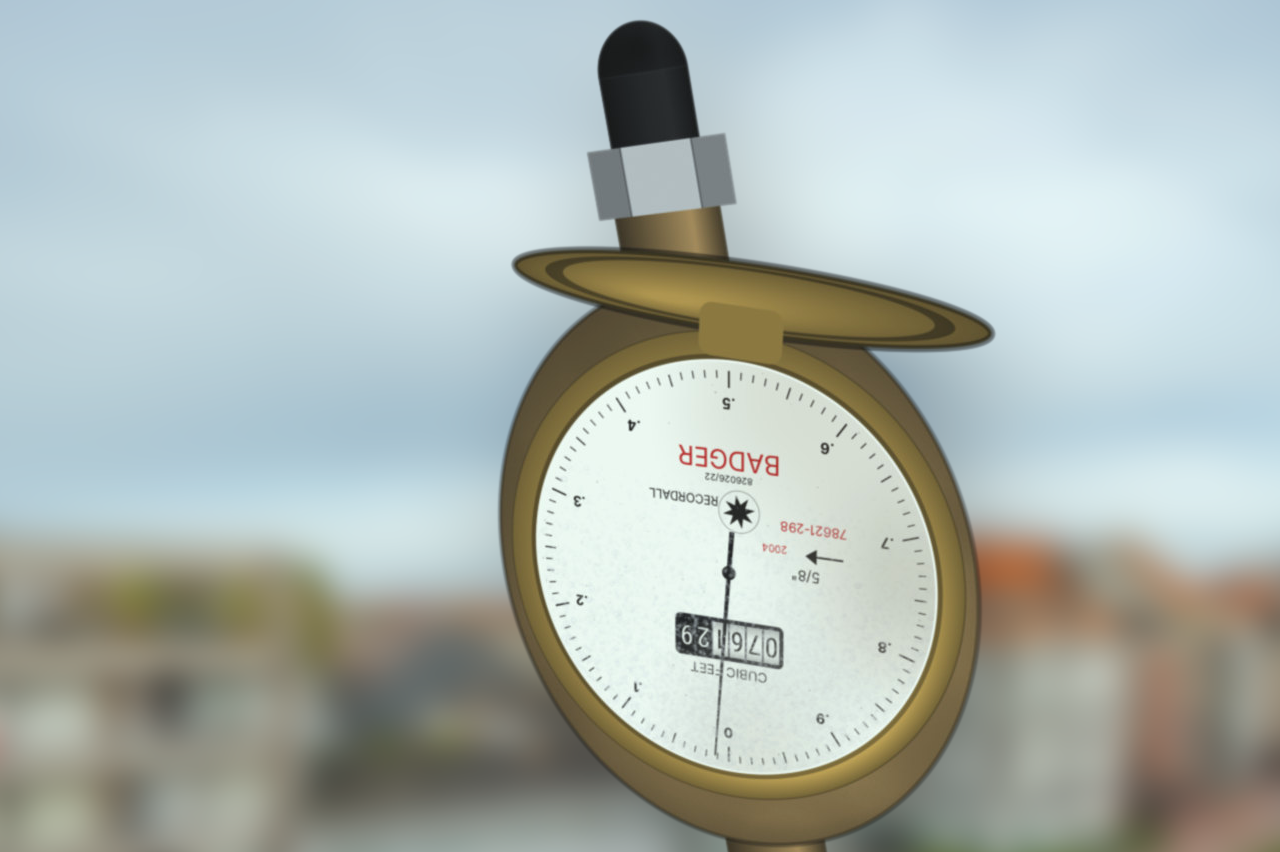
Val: 76129.01 ft³
